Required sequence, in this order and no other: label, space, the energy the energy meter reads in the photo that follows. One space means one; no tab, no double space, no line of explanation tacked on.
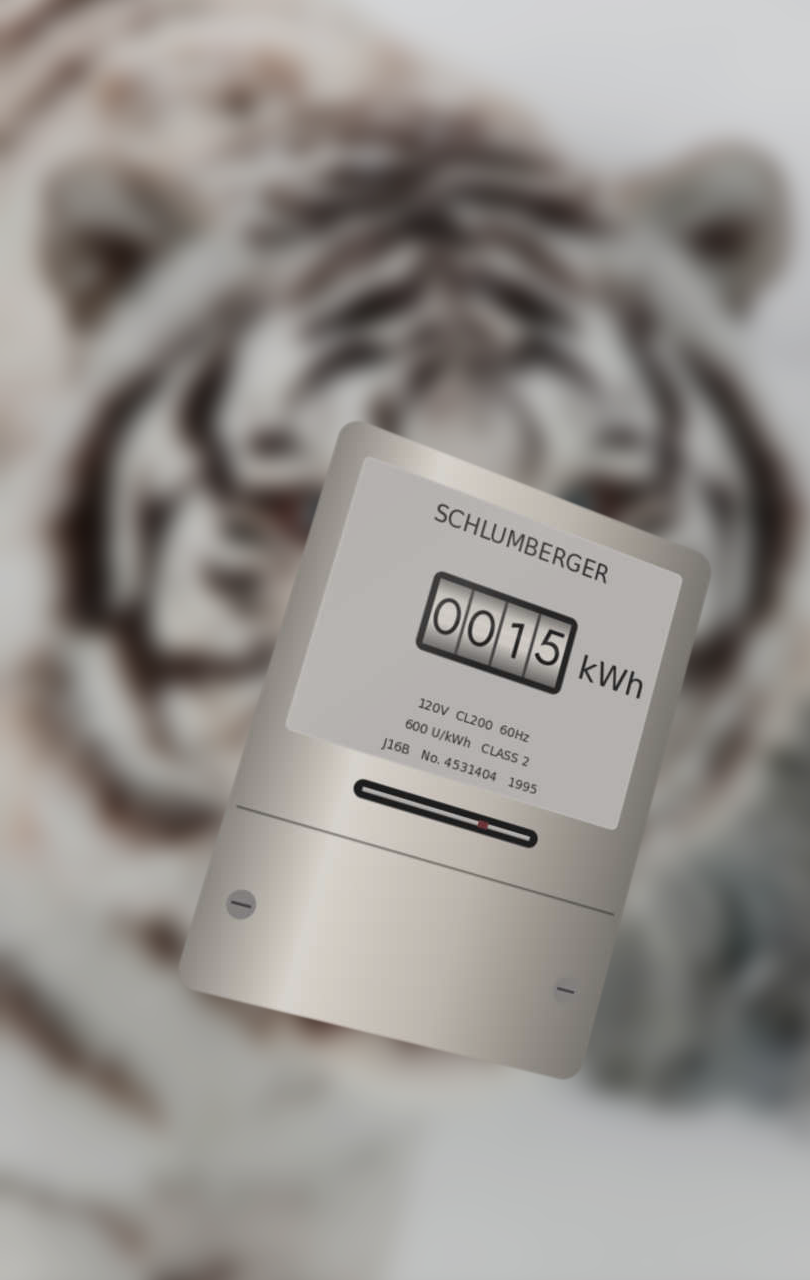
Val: 15 kWh
